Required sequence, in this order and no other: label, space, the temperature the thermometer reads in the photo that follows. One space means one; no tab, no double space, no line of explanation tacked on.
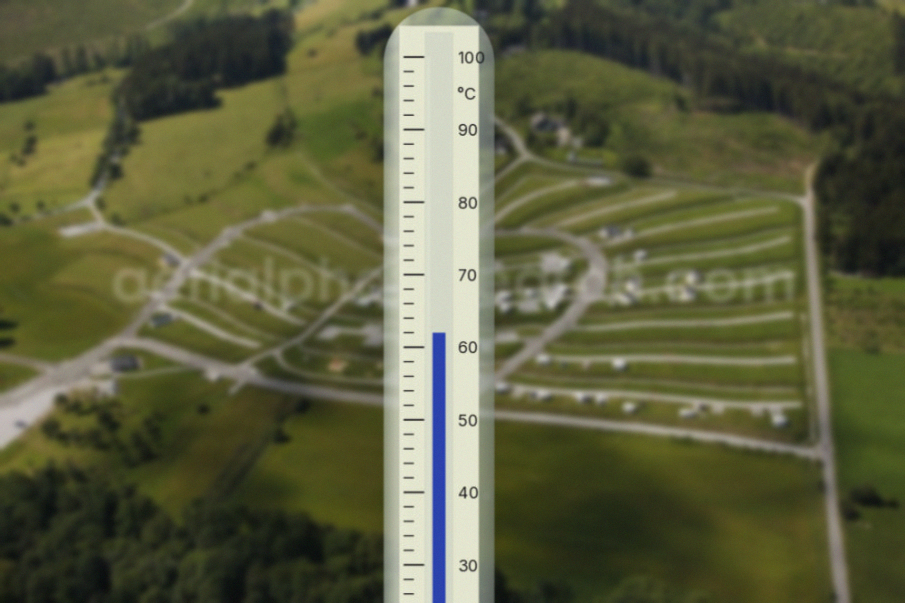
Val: 62 °C
